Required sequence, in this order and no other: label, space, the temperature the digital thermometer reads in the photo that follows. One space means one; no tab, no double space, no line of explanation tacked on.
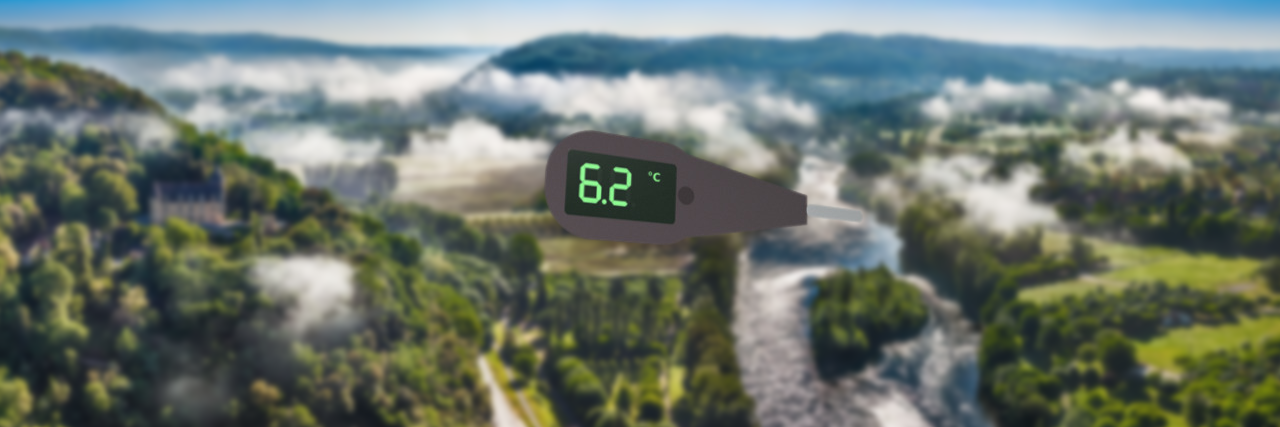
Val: 6.2 °C
